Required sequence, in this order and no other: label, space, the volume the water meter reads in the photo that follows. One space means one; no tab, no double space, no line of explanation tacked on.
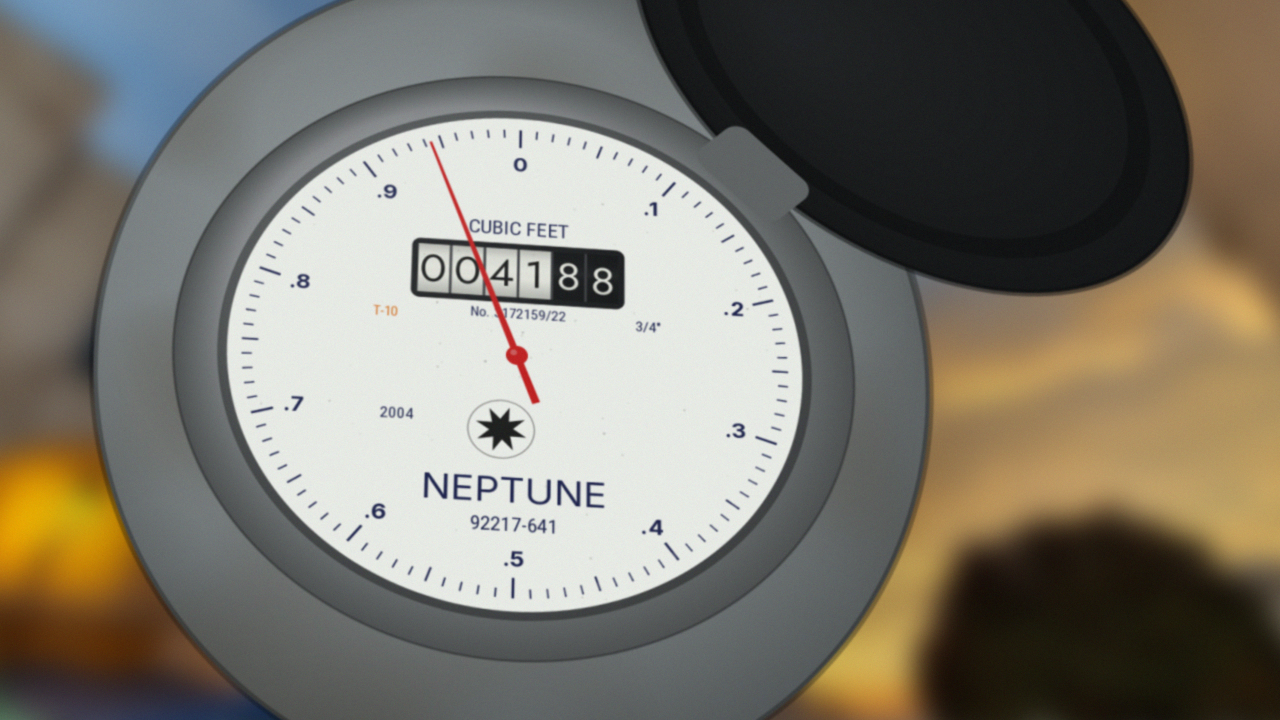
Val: 4187.94 ft³
